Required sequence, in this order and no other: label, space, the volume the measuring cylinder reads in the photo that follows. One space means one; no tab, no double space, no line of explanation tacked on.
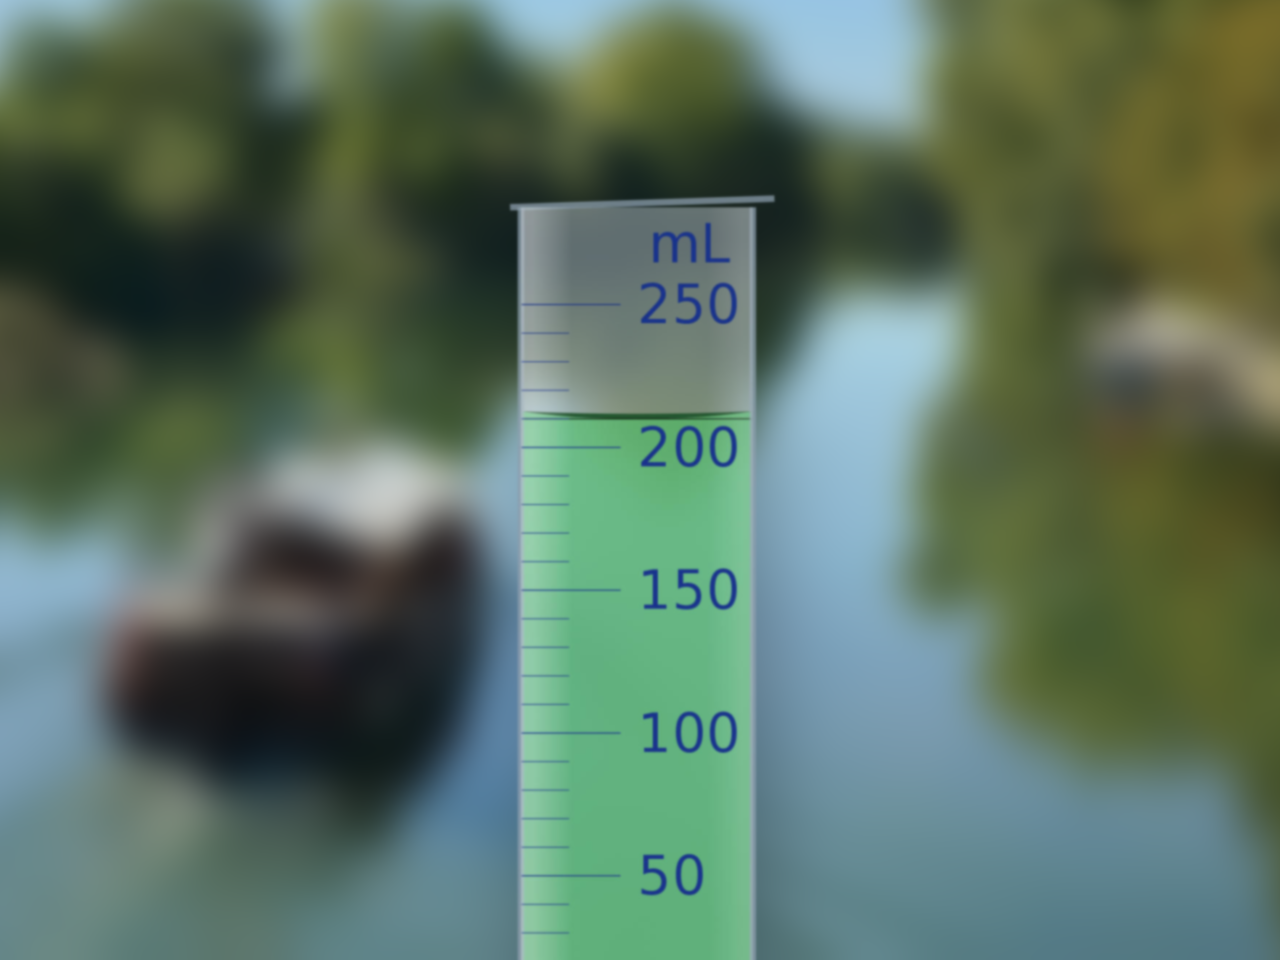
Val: 210 mL
